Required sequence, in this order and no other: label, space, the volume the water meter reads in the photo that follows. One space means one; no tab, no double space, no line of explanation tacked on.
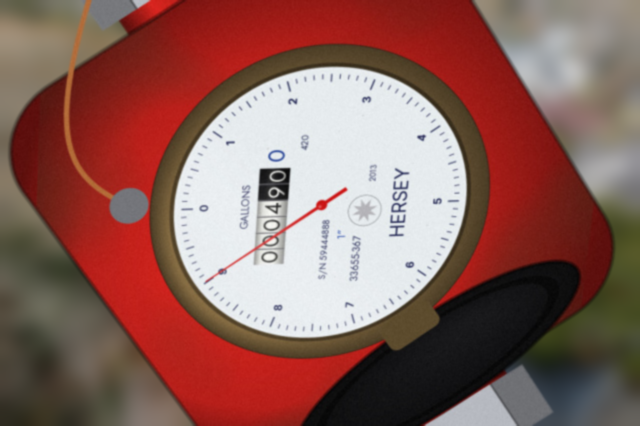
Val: 4899.0 gal
